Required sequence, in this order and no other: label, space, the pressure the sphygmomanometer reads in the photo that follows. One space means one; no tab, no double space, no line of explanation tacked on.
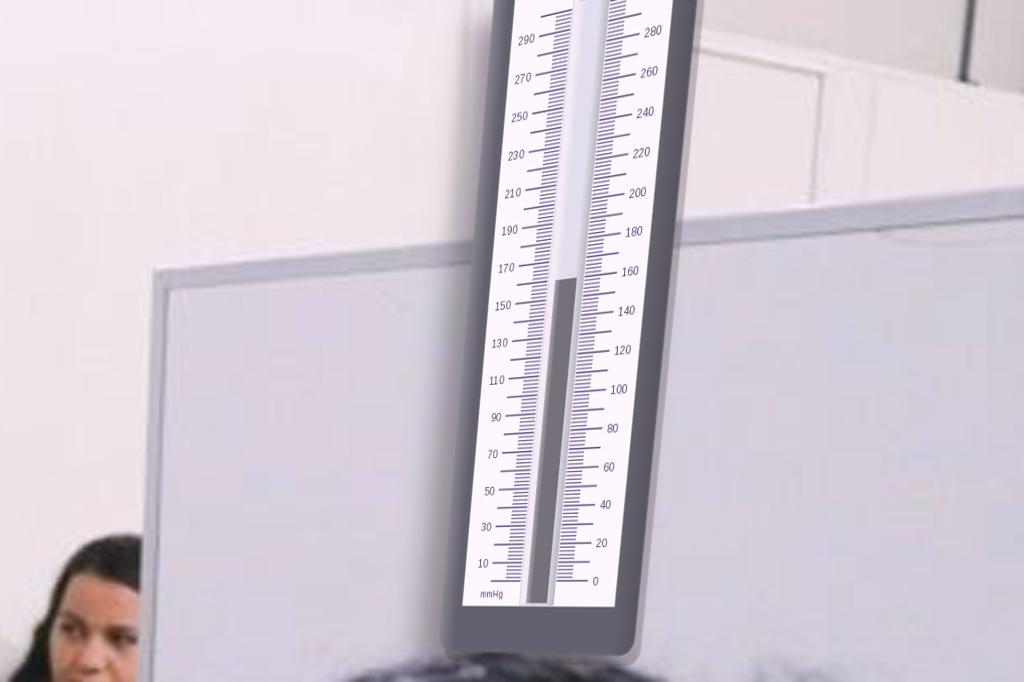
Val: 160 mmHg
